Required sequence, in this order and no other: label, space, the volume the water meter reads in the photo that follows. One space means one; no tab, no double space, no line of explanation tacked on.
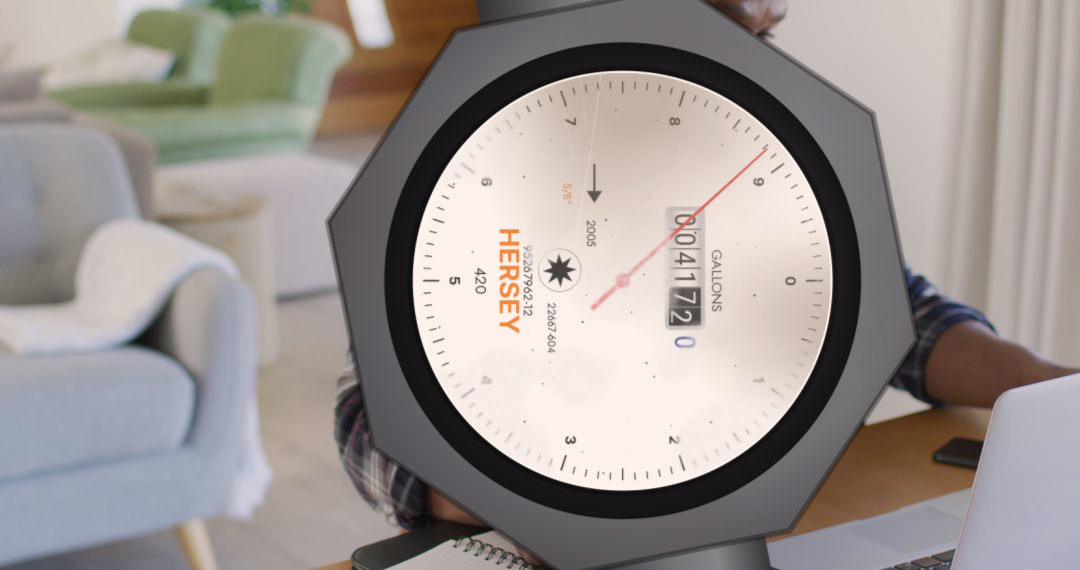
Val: 41718.8 gal
